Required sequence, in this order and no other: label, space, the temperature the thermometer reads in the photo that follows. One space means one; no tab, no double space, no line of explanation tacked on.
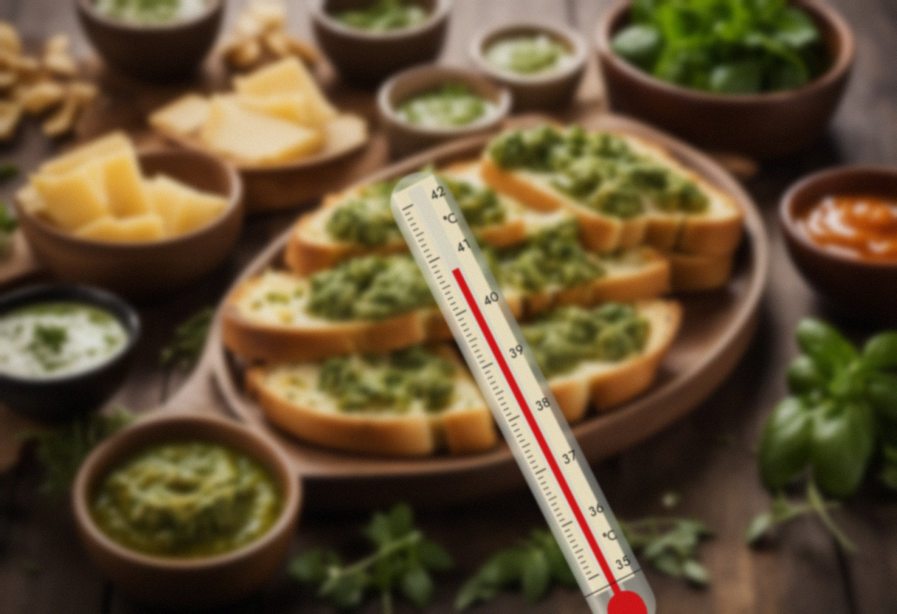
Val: 40.7 °C
